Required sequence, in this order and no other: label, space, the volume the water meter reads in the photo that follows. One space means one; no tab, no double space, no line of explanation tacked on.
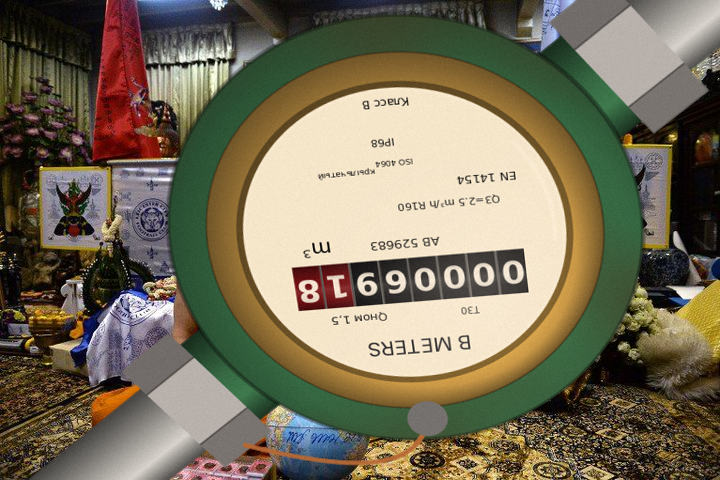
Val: 69.18 m³
